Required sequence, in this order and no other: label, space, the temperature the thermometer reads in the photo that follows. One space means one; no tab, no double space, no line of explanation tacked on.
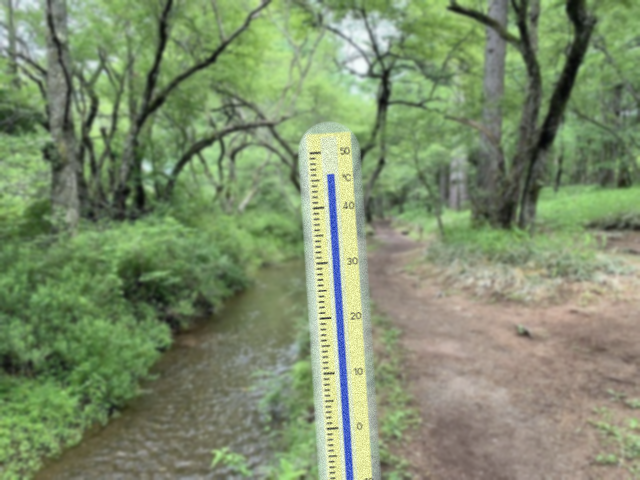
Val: 46 °C
